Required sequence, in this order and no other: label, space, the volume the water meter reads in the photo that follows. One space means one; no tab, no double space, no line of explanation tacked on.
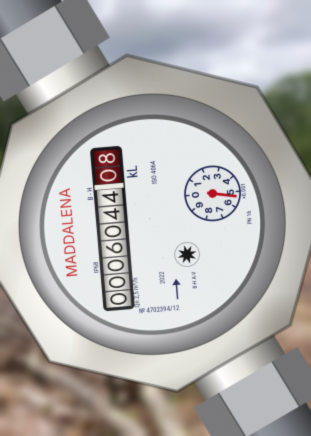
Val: 6044.085 kL
